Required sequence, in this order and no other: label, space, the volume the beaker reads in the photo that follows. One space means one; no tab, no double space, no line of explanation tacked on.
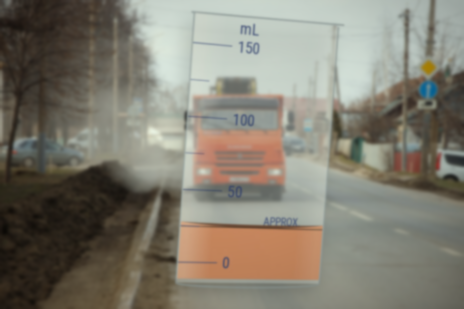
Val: 25 mL
